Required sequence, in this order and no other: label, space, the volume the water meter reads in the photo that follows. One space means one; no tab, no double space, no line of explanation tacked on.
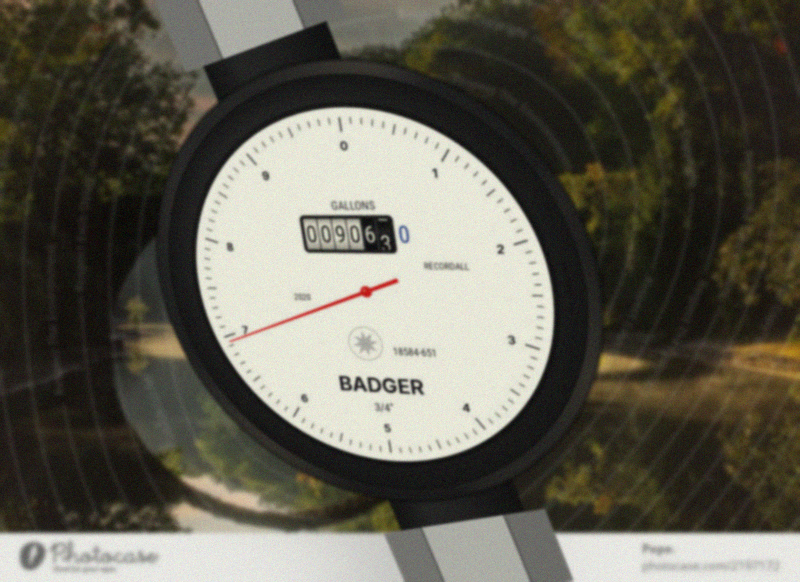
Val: 90626.9 gal
